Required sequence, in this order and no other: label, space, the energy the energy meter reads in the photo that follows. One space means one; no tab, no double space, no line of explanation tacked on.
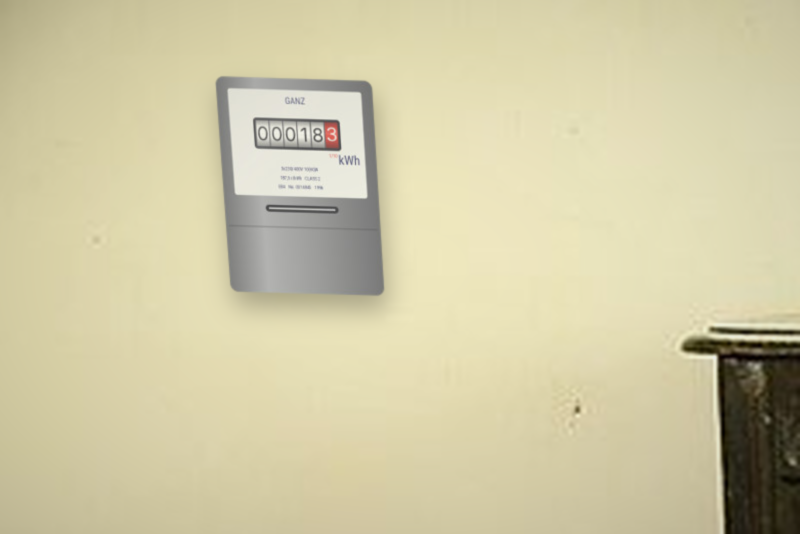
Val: 18.3 kWh
